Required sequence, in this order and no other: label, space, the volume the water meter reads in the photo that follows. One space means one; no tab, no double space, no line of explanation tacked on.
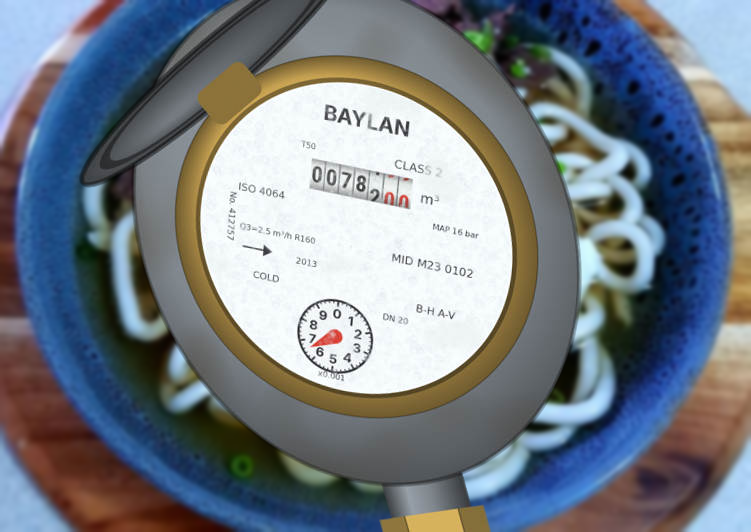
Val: 781.996 m³
